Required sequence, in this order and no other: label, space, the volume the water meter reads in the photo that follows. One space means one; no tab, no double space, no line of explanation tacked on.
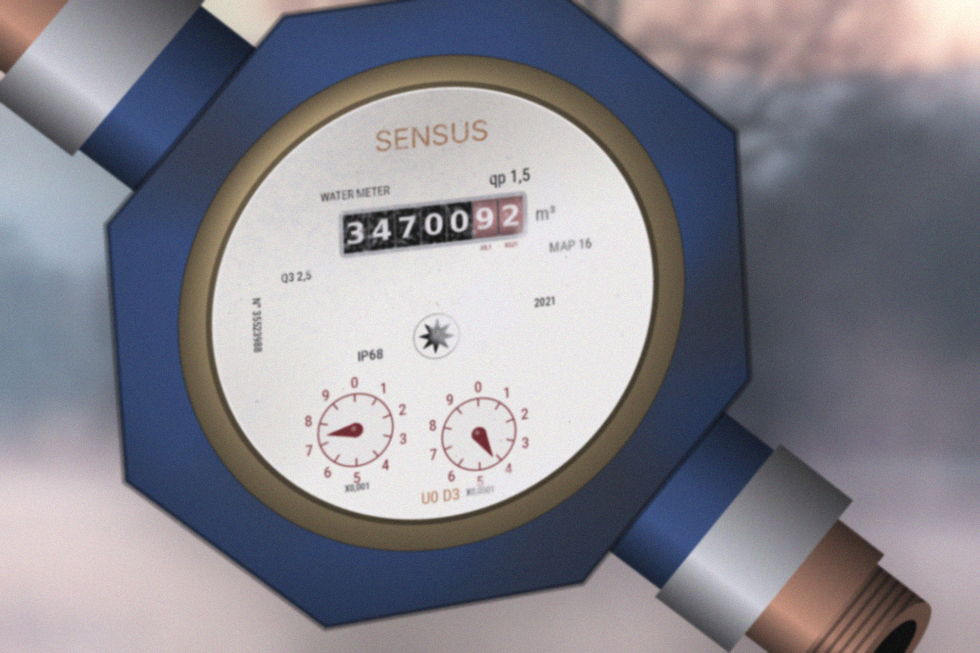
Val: 34700.9274 m³
